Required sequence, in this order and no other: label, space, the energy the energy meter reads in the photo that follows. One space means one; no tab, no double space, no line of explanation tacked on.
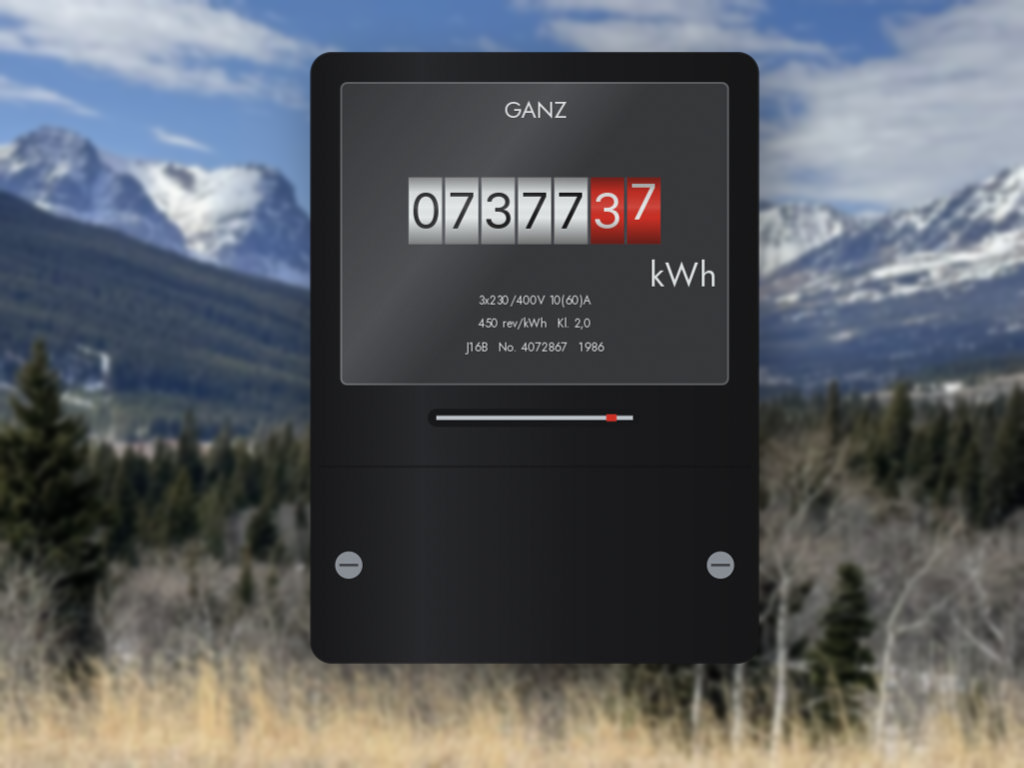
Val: 7377.37 kWh
